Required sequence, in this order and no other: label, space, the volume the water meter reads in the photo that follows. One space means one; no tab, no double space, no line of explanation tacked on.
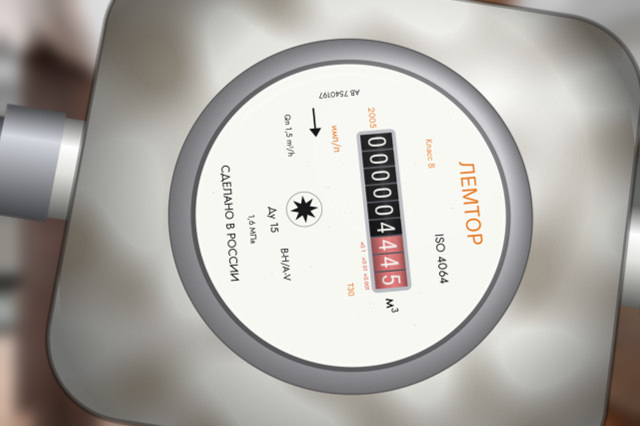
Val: 4.445 m³
